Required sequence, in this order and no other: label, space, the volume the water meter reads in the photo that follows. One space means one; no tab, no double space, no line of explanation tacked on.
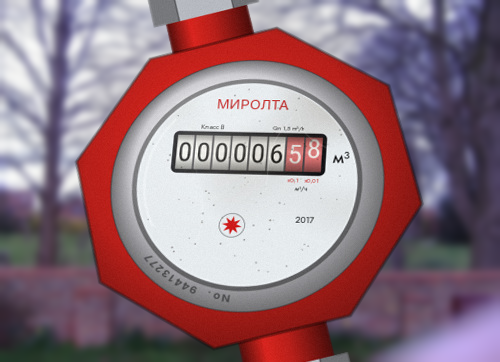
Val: 6.58 m³
